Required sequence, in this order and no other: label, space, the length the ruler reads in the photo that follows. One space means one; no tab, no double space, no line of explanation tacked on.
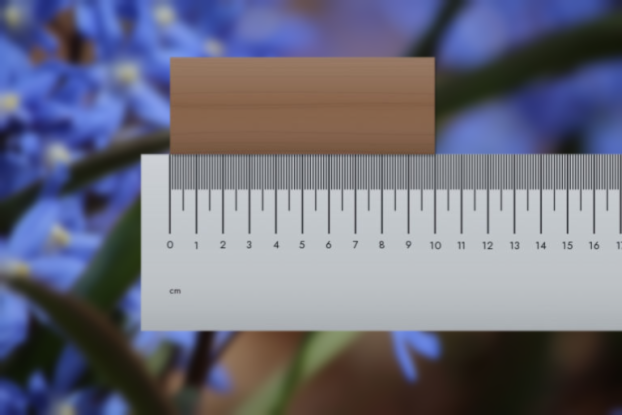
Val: 10 cm
